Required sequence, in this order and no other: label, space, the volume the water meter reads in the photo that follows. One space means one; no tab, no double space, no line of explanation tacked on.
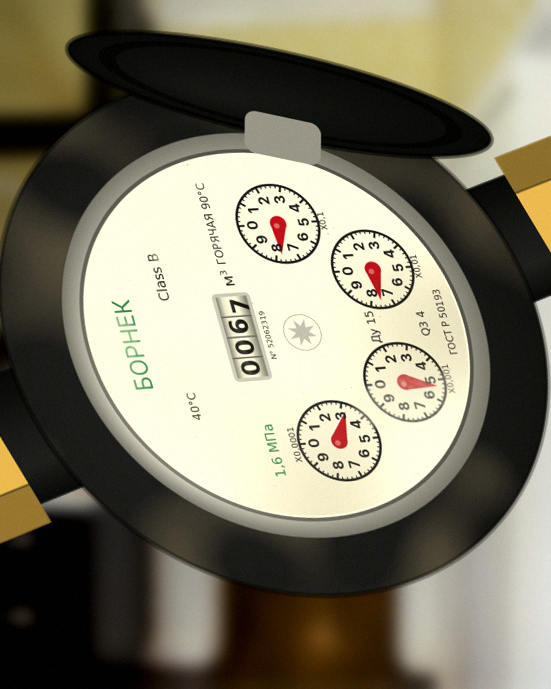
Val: 66.7753 m³
